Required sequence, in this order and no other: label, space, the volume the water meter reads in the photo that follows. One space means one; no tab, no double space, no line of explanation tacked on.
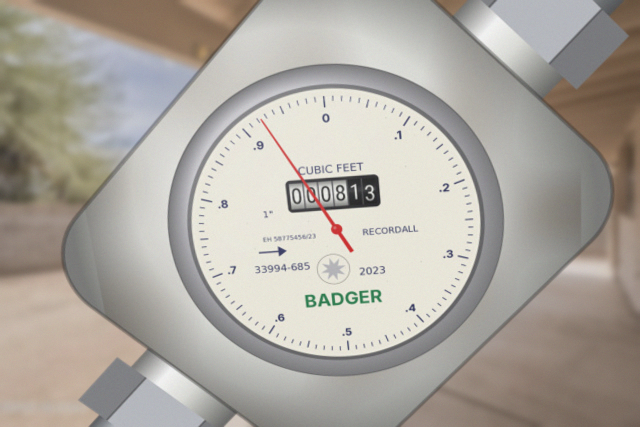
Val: 812.92 ft³
